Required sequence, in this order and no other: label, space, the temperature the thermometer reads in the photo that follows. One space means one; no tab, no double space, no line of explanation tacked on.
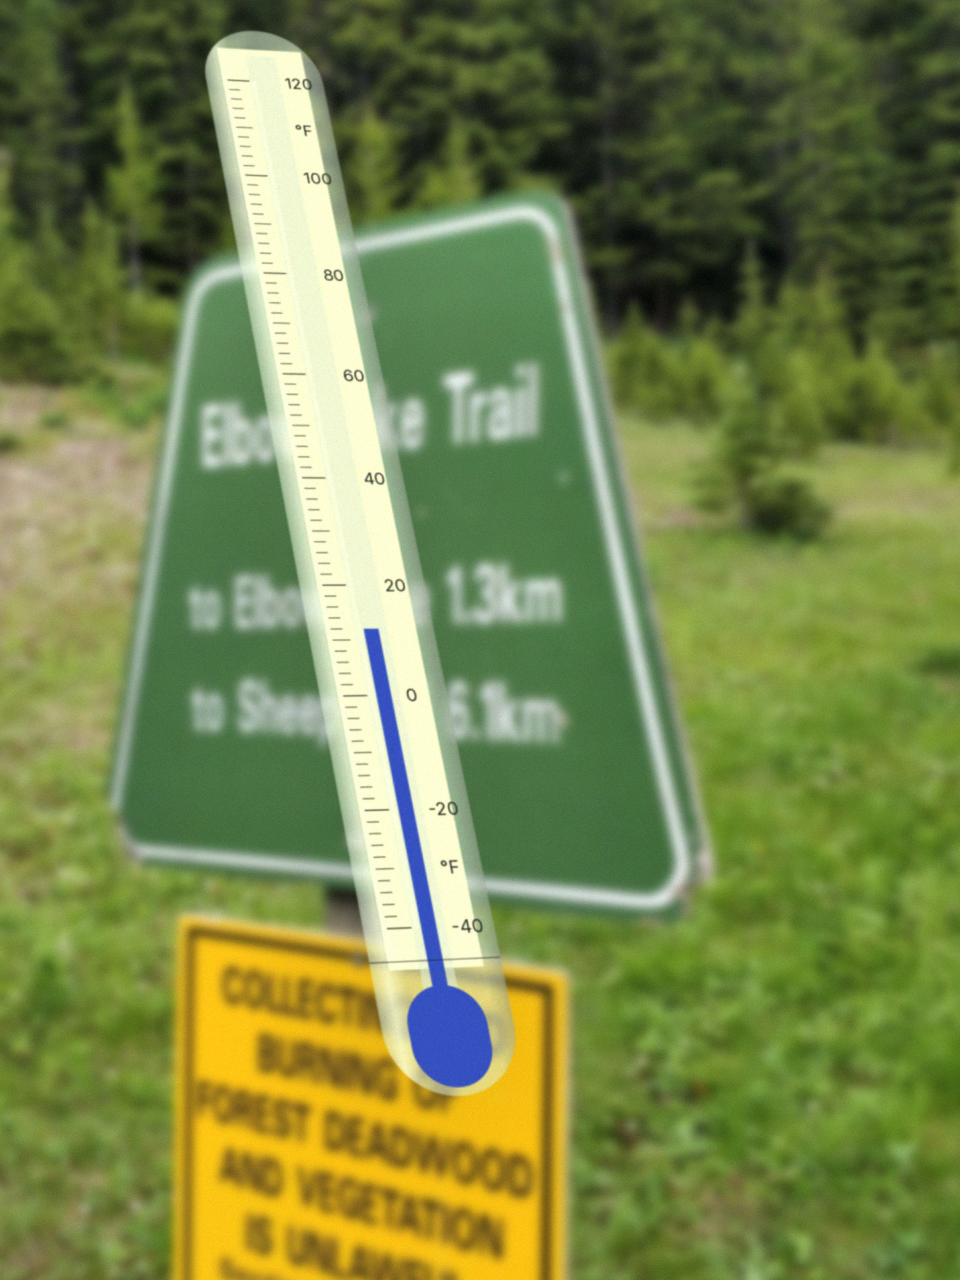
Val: 12 °F
